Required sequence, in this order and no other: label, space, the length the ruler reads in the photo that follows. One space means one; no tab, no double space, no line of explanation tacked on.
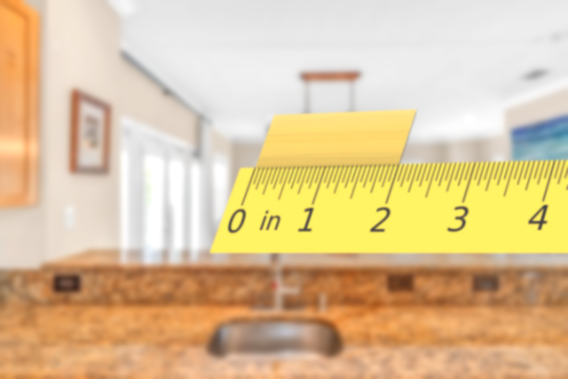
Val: 2 in
